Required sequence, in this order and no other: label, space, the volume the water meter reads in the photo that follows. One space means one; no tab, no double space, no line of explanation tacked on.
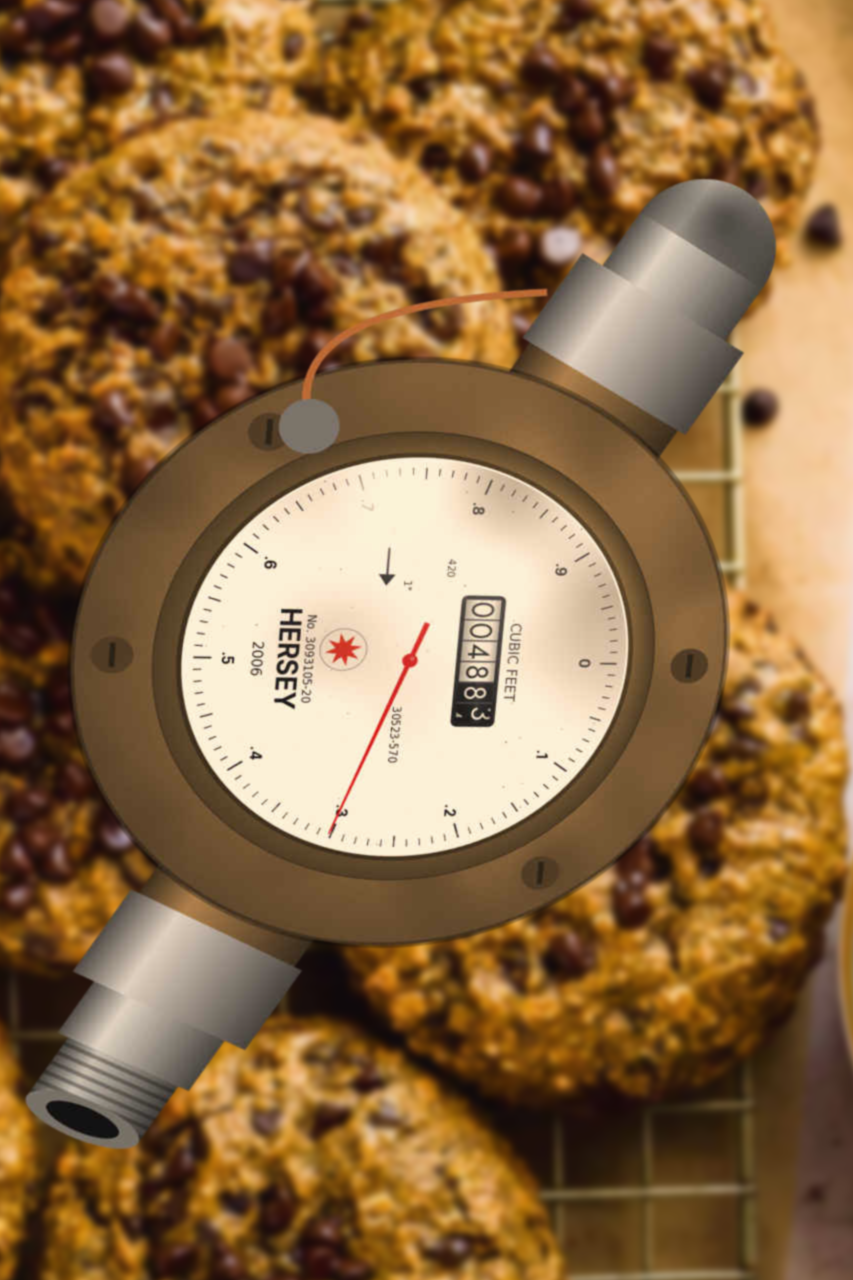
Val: 4883.30 ft³
